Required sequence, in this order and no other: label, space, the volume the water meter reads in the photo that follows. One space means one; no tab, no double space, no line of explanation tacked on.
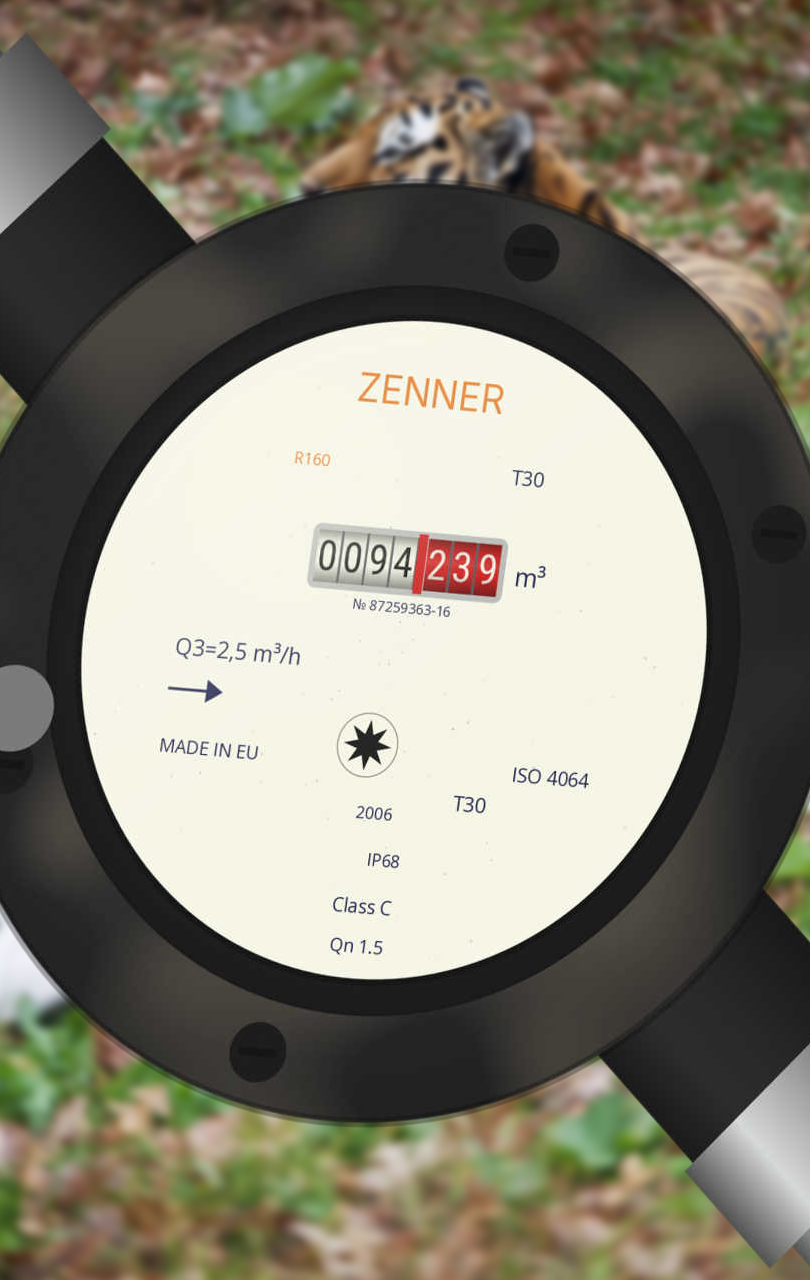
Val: 94.239 m³
